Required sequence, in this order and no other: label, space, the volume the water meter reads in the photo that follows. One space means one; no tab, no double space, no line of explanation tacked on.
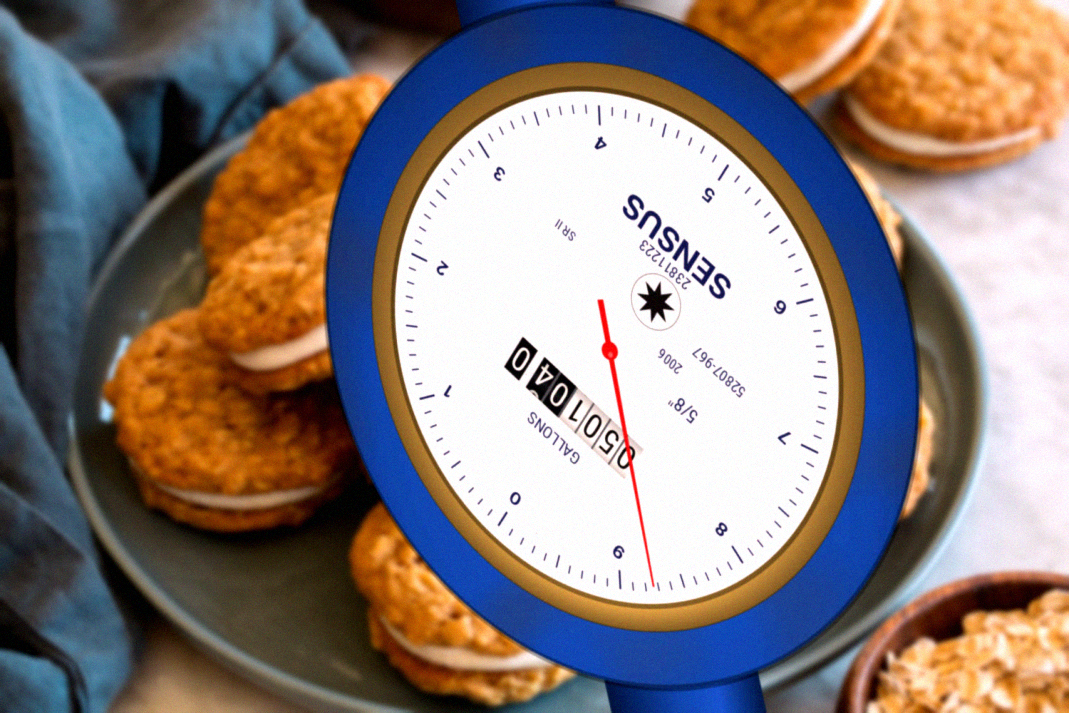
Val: 501038.7 gal
